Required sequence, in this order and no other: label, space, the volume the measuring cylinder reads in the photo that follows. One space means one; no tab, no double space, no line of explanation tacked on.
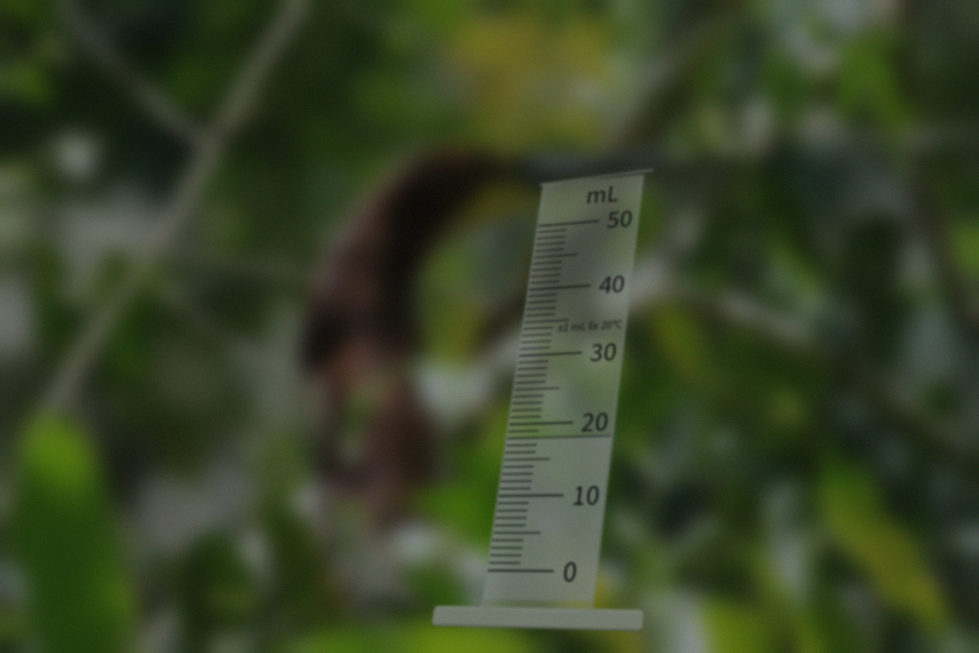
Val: 18 mL
